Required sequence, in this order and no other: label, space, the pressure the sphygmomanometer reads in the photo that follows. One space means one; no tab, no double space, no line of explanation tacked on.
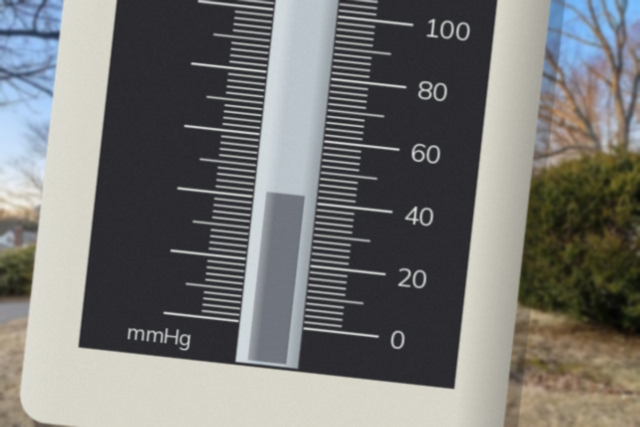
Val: 42 mmHg
